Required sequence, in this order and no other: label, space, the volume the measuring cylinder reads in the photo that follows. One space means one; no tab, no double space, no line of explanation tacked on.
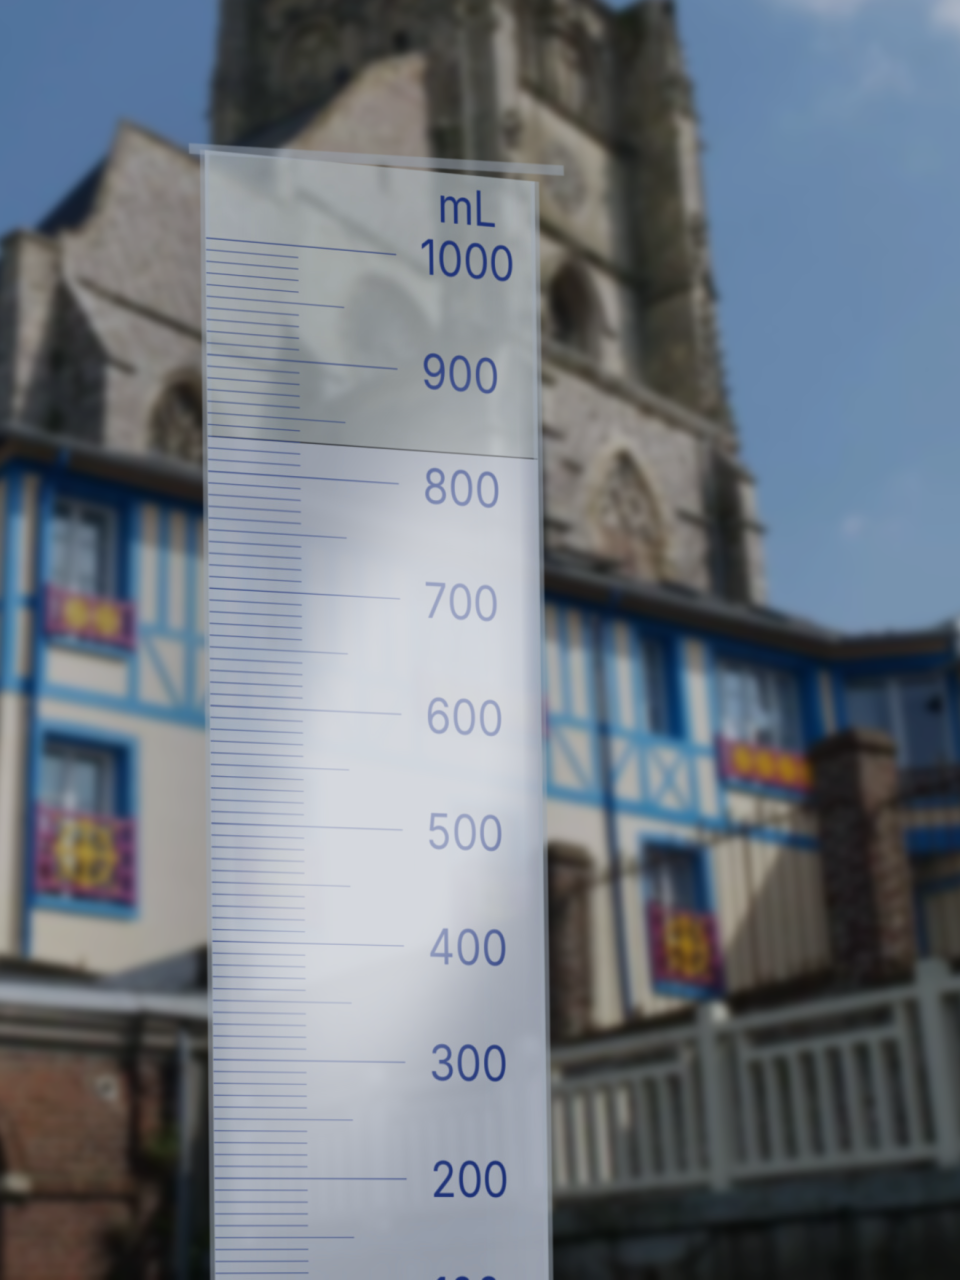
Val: 830 mL
